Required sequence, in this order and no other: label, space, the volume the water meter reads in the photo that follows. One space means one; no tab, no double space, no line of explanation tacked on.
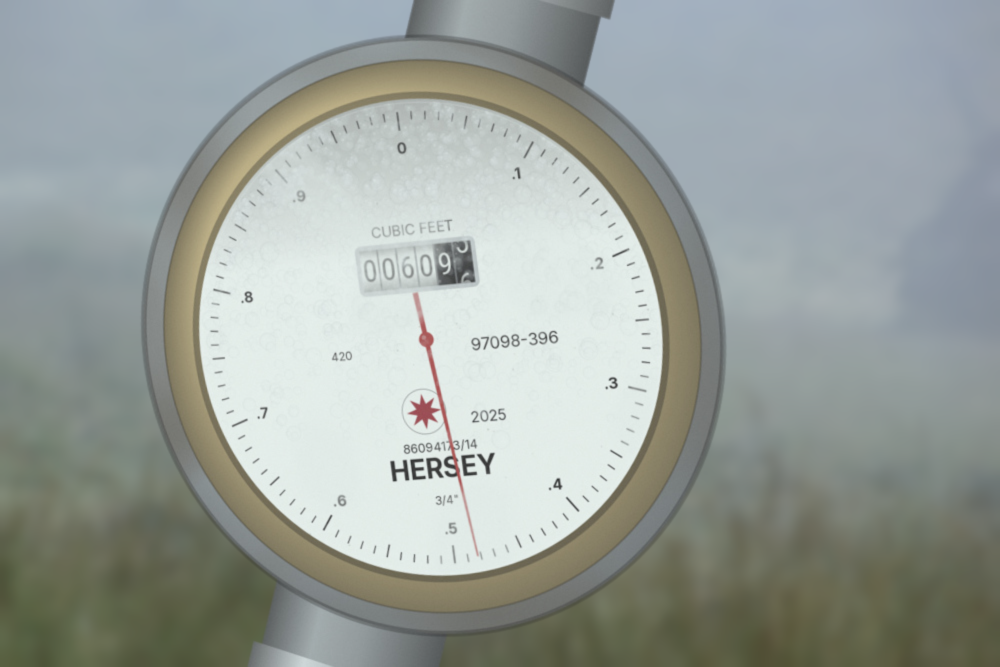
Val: 6095.48 ft³
